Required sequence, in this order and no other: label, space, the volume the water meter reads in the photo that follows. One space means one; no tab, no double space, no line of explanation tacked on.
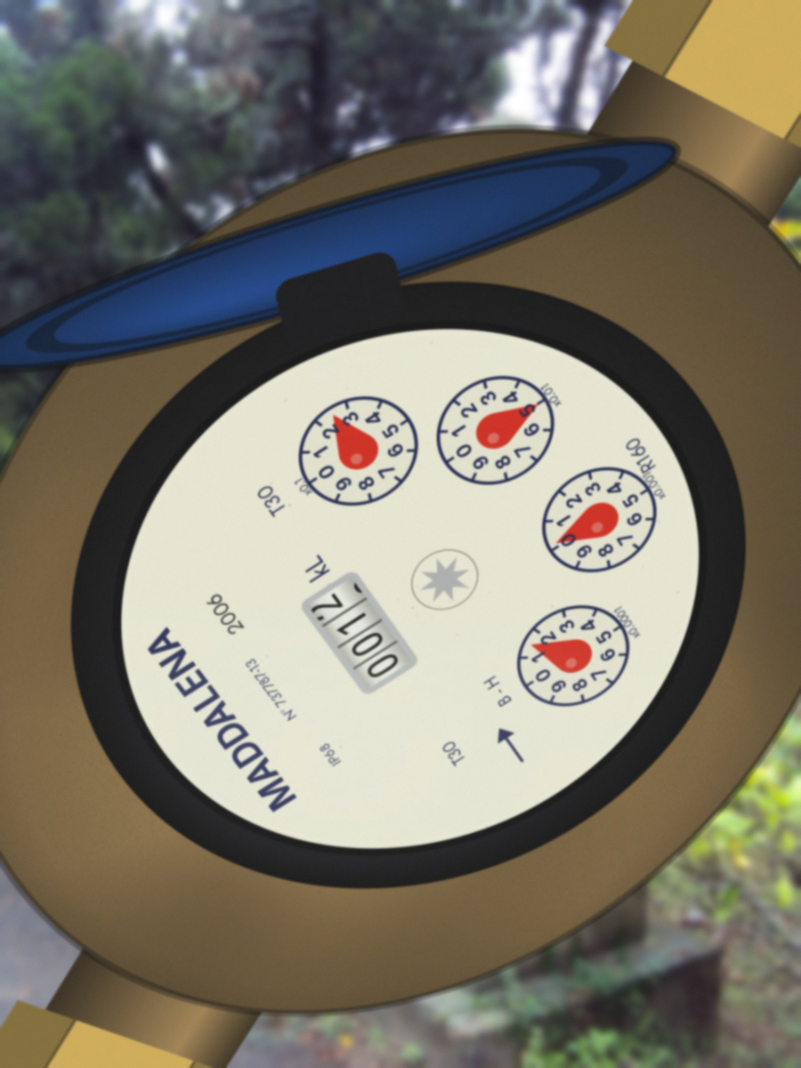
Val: 12.2501 kL
